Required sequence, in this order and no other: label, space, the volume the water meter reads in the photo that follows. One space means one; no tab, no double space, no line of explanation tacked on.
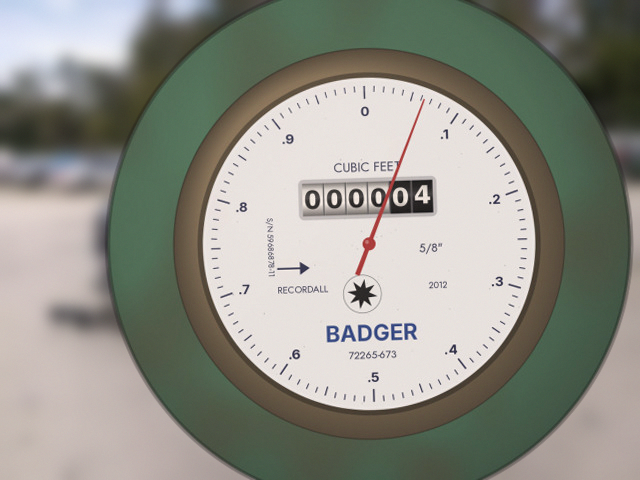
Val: 4.06 ft³
